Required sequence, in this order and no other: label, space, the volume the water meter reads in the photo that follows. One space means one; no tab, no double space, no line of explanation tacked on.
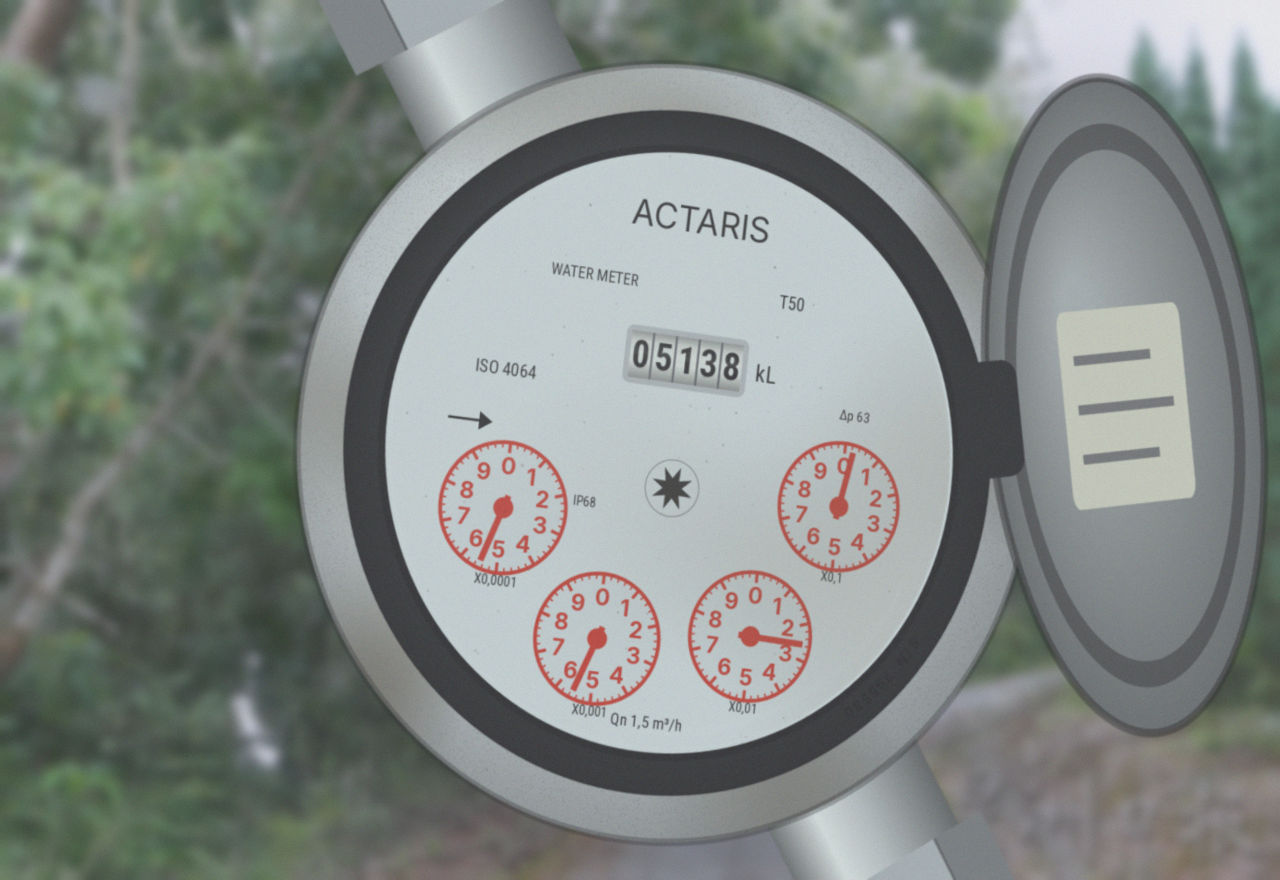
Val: 5138.0255 kL
